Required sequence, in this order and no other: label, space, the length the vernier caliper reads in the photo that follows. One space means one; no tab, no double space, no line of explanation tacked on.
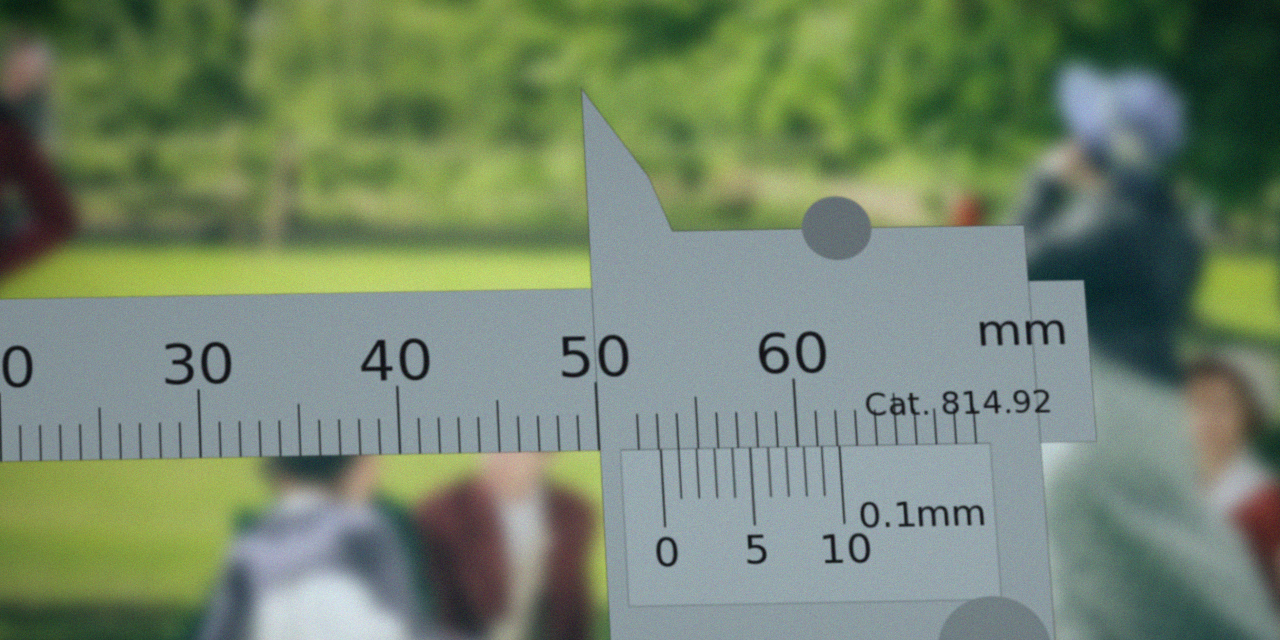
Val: 53.1 mm
